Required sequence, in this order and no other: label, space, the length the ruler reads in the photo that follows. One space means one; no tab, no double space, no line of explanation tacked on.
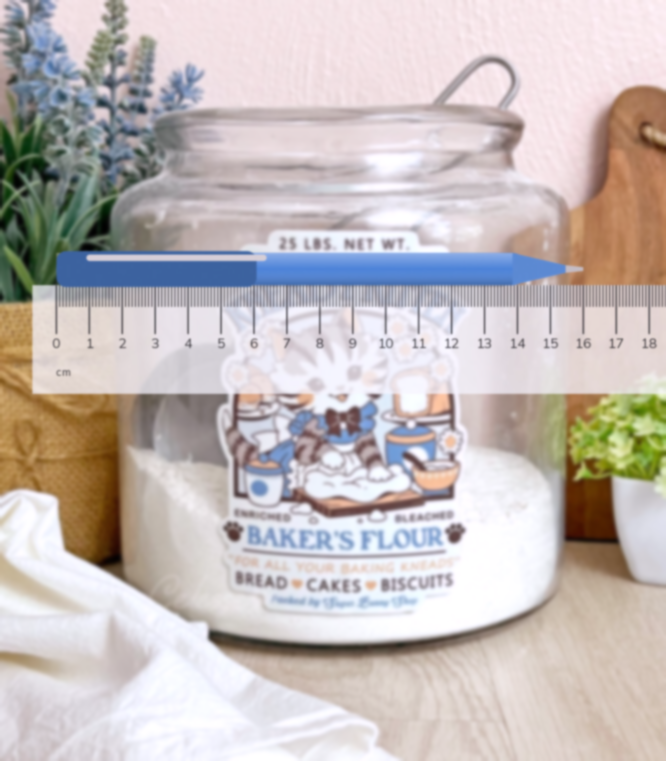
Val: 16 cm
